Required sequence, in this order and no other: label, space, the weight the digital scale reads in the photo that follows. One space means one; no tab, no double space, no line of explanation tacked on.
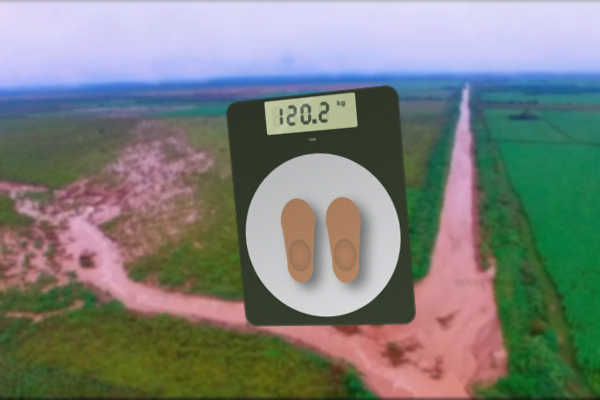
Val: 120.2 kg
